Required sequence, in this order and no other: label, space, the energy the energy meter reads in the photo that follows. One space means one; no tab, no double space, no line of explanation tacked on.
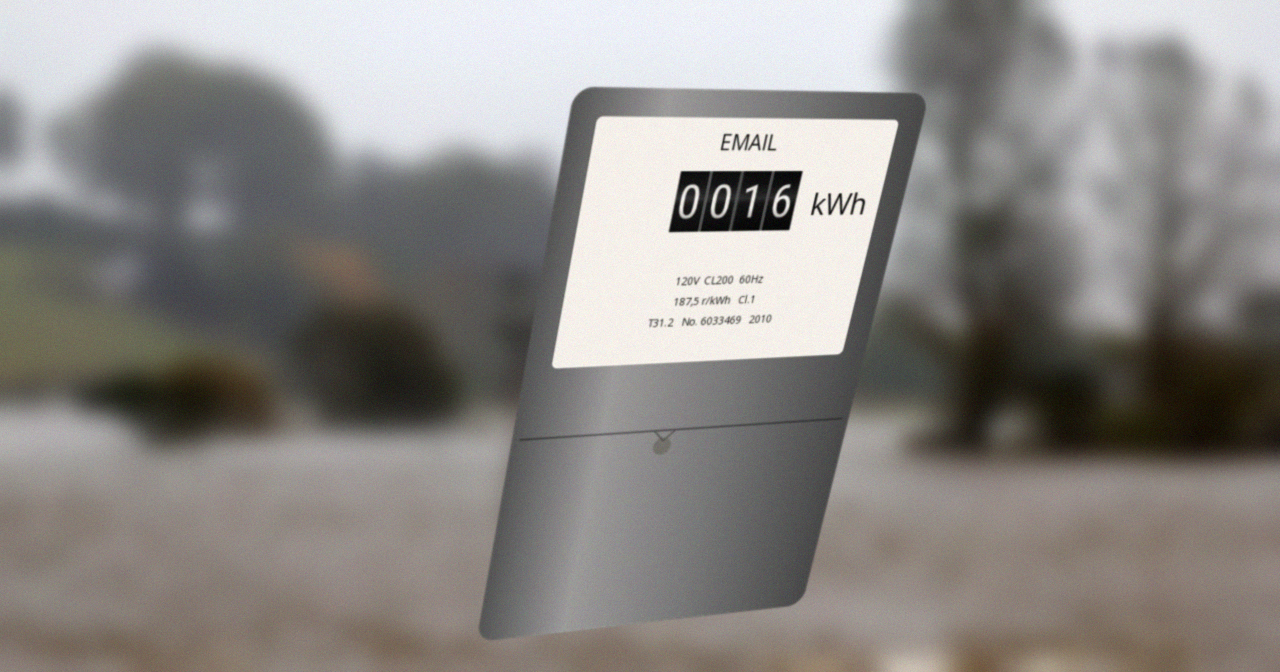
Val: 16 kWh
